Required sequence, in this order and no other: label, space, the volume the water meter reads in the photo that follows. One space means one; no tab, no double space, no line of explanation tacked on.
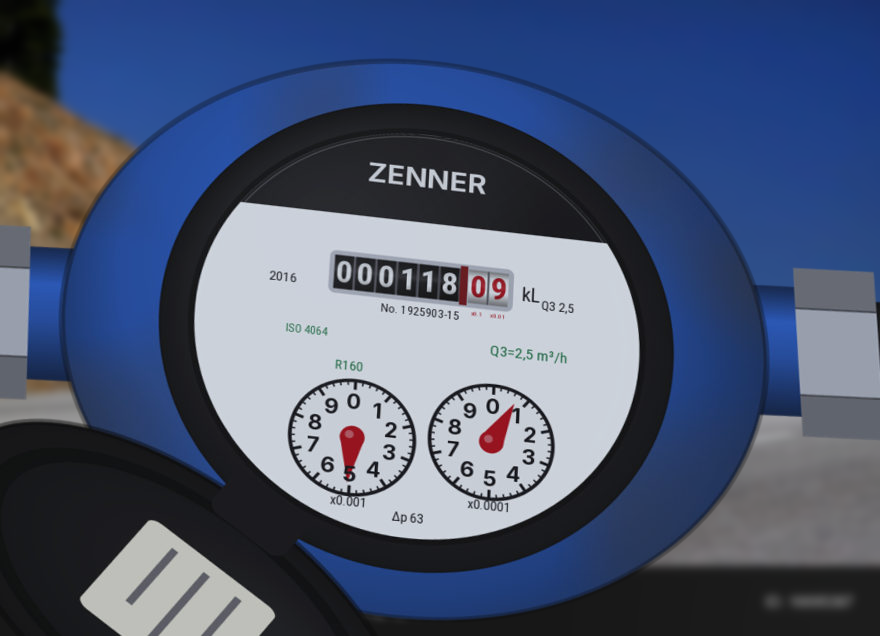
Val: 118.0950 kL
